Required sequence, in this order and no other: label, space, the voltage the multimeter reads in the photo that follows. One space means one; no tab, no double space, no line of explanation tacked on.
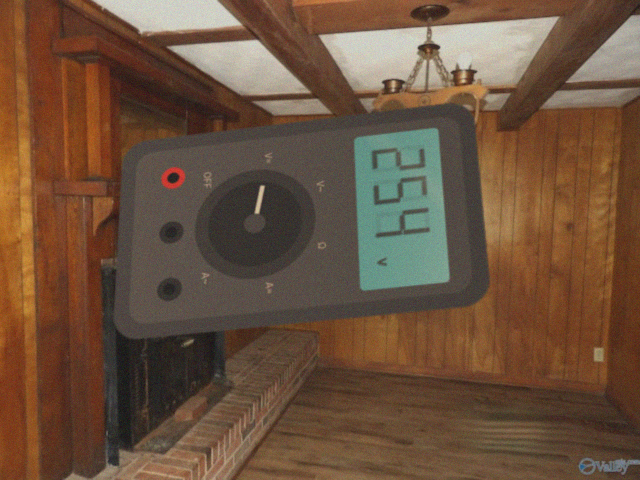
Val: 254 V
